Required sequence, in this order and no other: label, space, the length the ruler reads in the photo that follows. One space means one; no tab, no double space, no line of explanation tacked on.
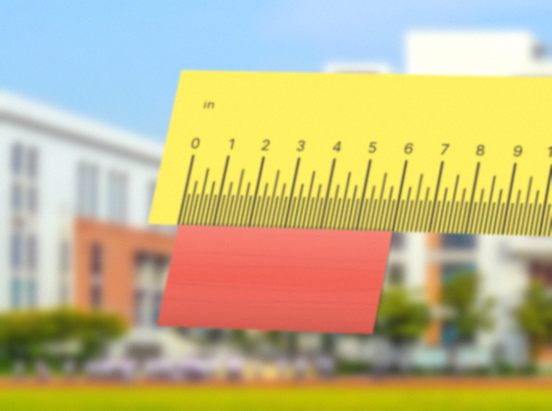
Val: 6 in
